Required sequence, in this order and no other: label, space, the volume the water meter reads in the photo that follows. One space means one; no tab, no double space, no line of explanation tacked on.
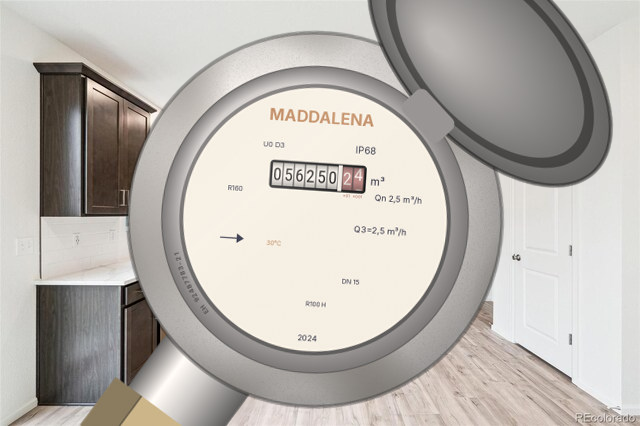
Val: 56250.24 m³
